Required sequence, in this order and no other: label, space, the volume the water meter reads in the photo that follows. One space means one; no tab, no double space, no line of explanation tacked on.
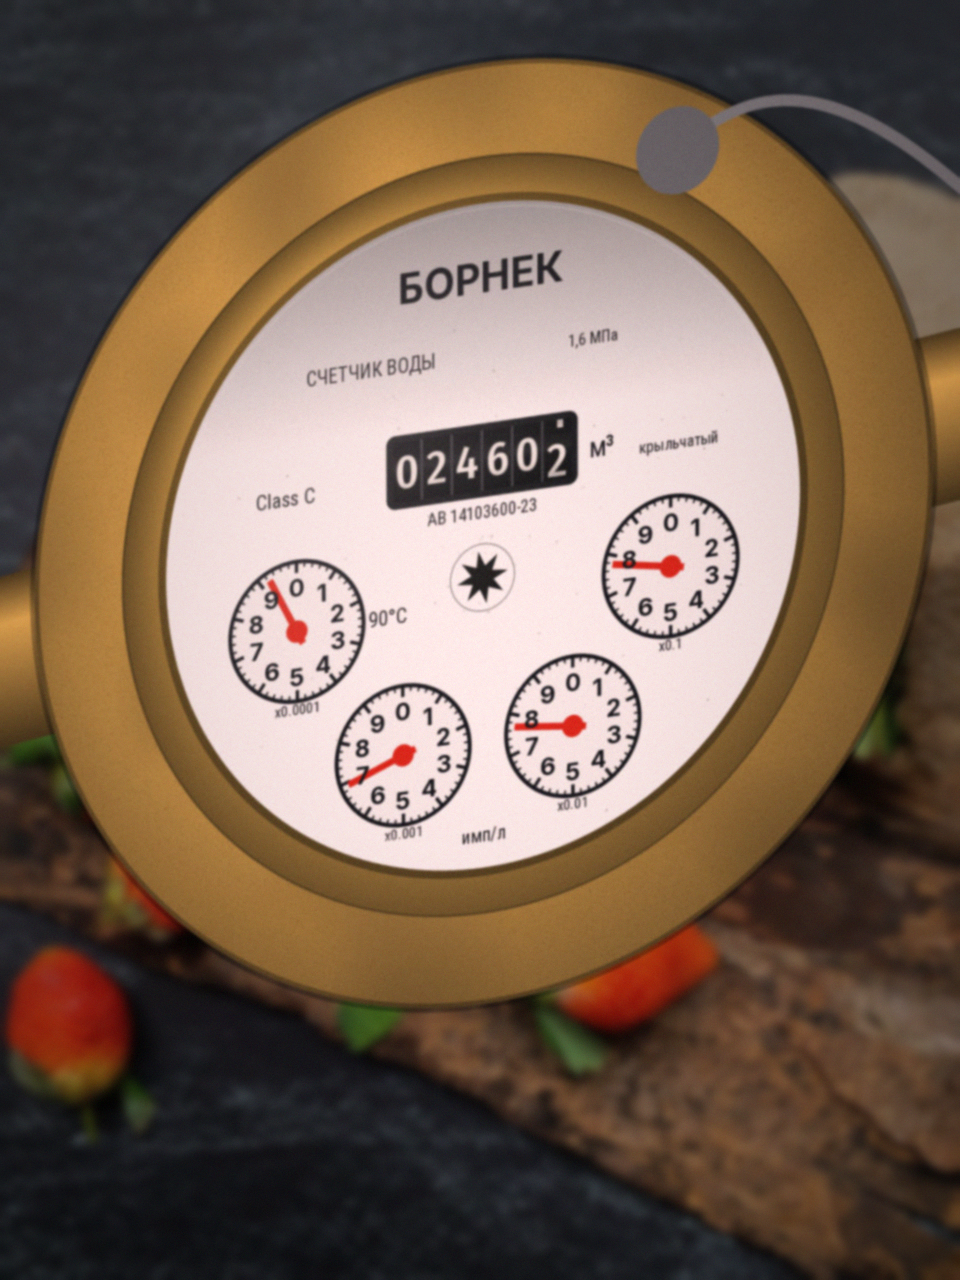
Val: 24601.7769 m³
